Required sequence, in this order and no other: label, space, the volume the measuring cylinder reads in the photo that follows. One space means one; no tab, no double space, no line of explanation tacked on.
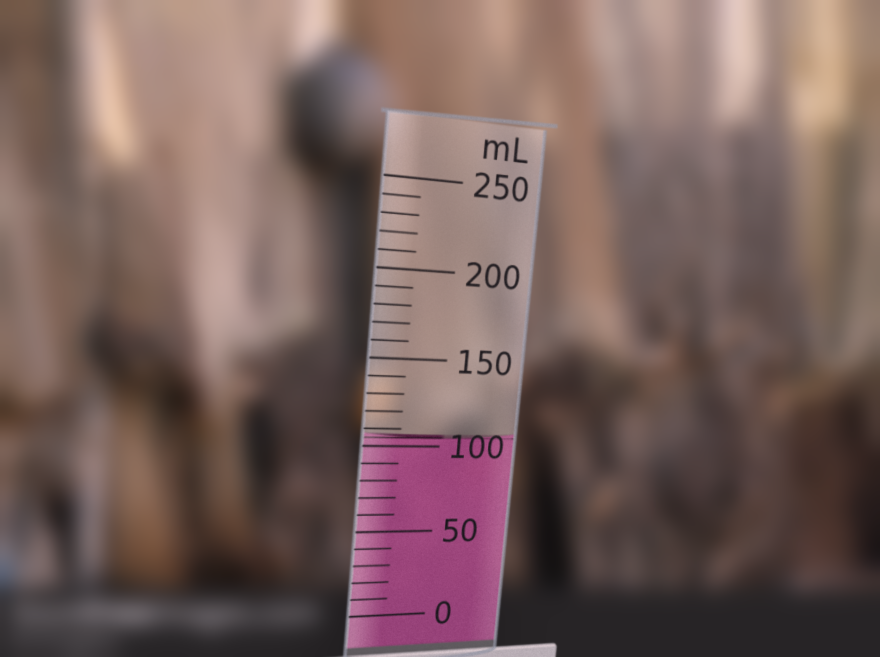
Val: 105 mL
